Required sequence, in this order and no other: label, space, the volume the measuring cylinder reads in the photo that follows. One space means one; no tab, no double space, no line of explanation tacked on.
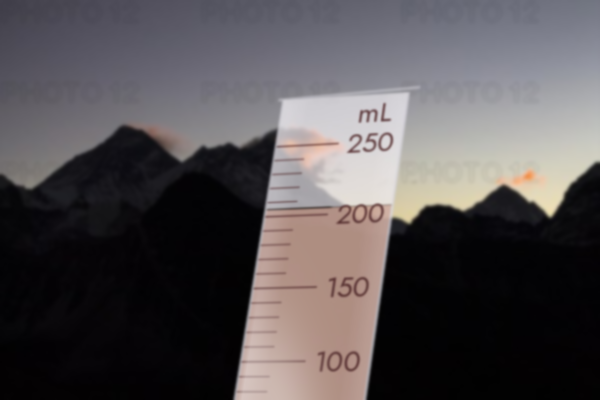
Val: 205 mL
